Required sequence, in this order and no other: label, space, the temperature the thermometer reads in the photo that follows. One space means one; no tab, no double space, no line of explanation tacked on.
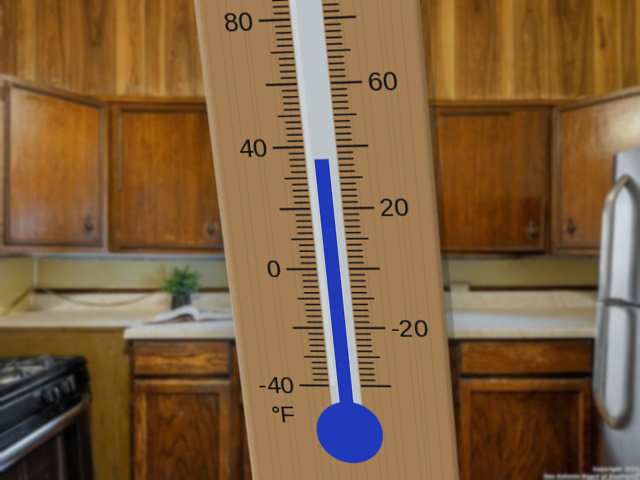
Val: 36 °F
